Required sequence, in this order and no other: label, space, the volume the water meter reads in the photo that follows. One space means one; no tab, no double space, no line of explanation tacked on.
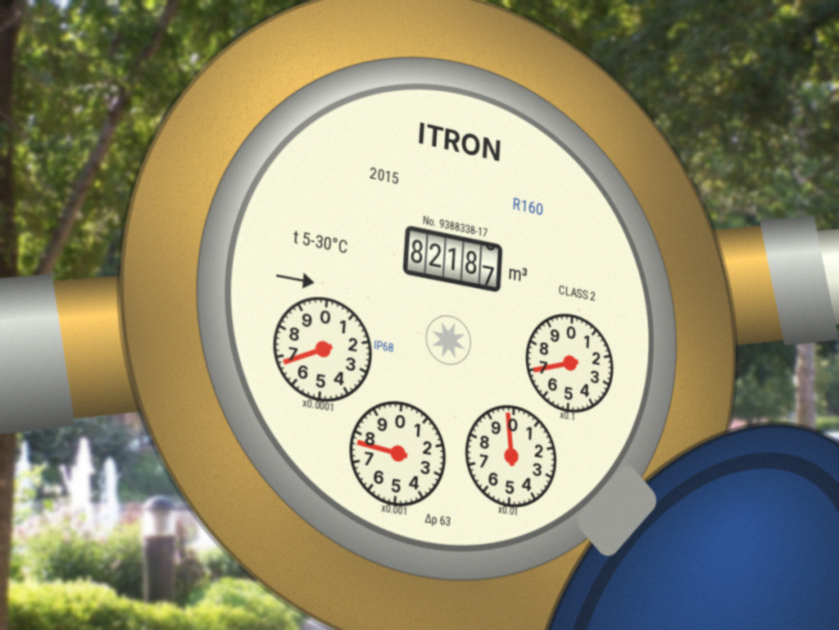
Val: 82186.6976 m³
